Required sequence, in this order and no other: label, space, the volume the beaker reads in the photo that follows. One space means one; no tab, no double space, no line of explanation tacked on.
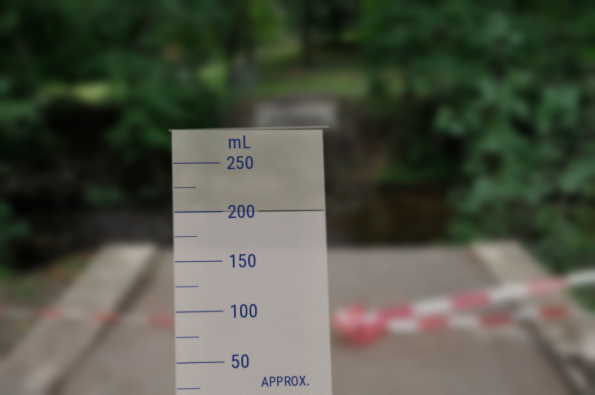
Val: 200 mL
